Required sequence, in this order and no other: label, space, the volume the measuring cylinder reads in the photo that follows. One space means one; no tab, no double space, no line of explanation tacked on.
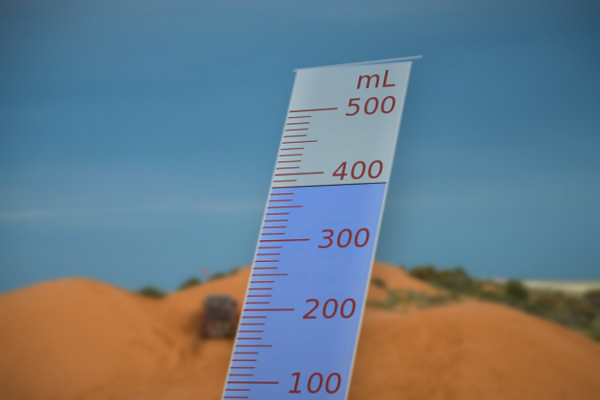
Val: 380 mL
